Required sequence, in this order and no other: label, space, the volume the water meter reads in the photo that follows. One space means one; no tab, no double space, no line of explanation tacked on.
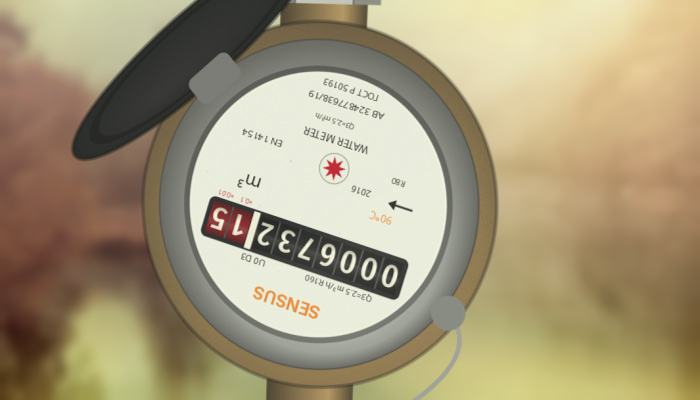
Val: 6732.15 m³
